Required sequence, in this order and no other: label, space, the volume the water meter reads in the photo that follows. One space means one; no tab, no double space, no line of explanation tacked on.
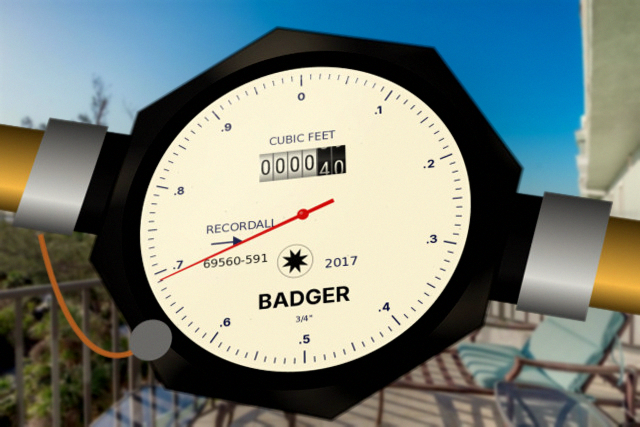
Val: 39.69 ft³
